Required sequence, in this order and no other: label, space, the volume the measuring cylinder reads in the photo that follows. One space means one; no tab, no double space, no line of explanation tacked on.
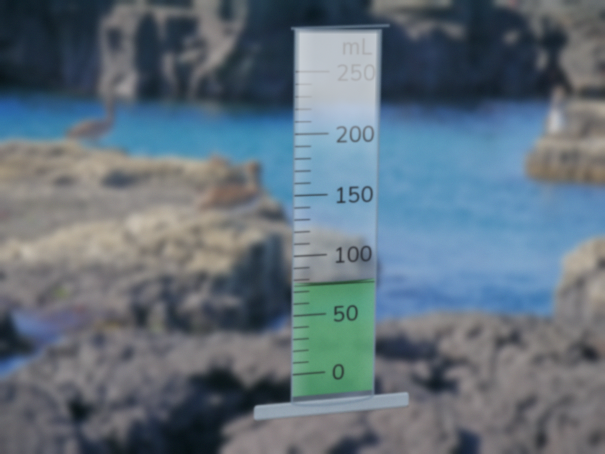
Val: 75 mL
